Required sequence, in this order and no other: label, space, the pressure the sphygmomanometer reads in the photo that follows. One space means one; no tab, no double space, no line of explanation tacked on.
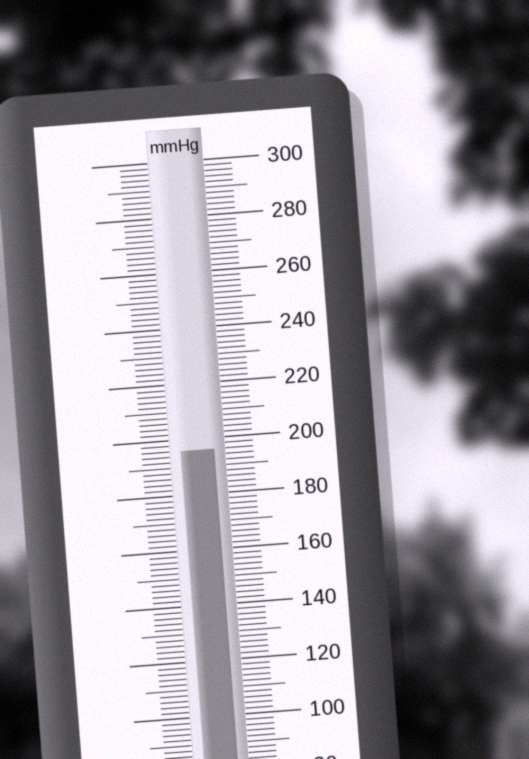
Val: 196 mmHg
